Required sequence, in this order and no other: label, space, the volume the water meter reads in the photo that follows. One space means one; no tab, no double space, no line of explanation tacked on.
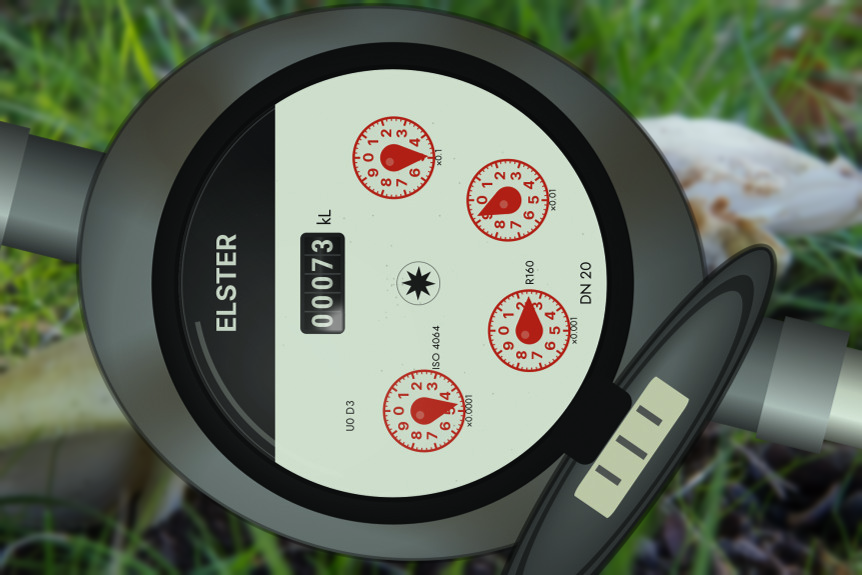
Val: 73.4924 kL
